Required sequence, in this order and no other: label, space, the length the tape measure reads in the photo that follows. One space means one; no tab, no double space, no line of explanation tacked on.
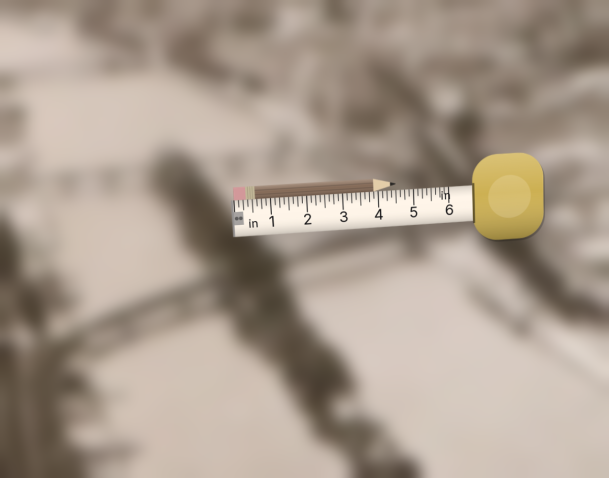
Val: 4.5 in
